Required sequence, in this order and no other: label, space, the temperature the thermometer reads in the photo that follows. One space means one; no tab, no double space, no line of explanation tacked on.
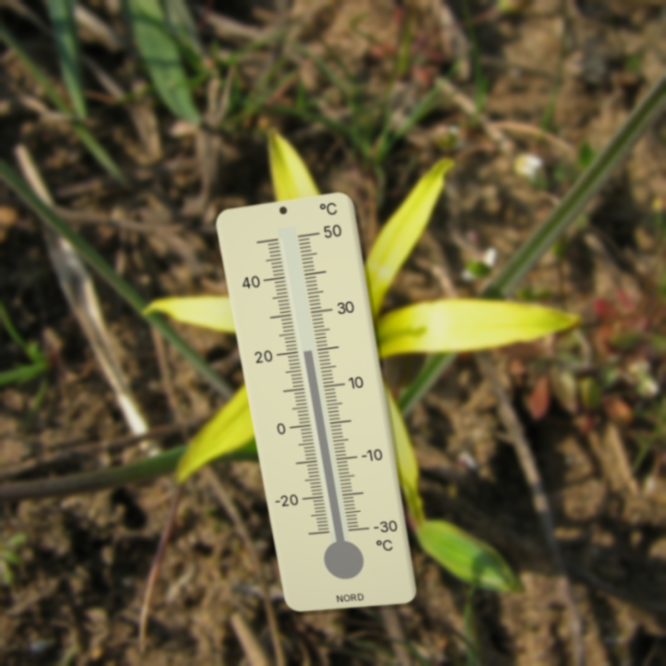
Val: 20 °C
